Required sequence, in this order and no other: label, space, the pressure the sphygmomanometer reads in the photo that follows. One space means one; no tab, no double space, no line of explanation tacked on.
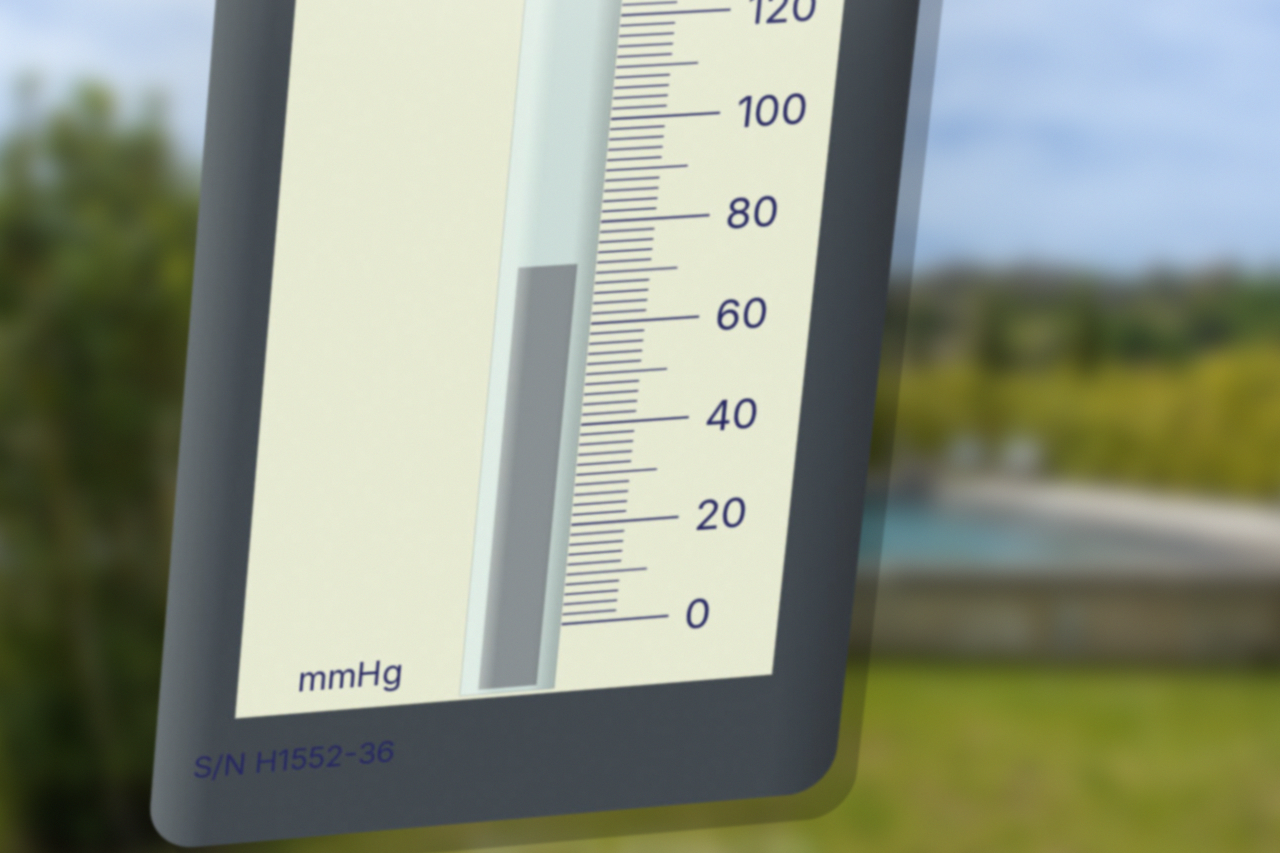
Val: 72 mmHg
